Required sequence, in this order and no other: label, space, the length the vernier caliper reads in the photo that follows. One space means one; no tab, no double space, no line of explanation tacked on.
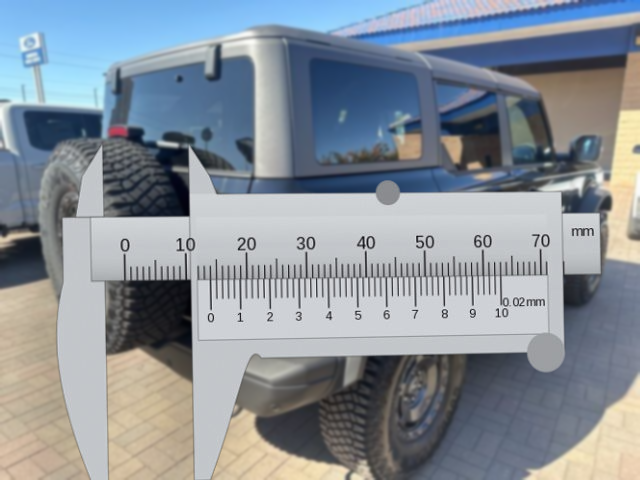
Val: 14.0 mm
